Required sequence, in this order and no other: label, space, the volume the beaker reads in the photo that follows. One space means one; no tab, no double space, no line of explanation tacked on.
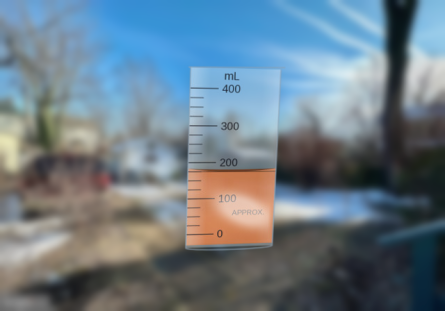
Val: 175 mL
